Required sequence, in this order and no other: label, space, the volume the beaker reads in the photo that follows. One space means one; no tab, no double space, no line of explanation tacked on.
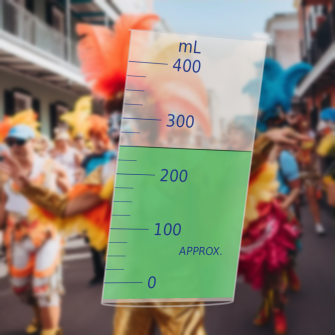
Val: 250 mL
